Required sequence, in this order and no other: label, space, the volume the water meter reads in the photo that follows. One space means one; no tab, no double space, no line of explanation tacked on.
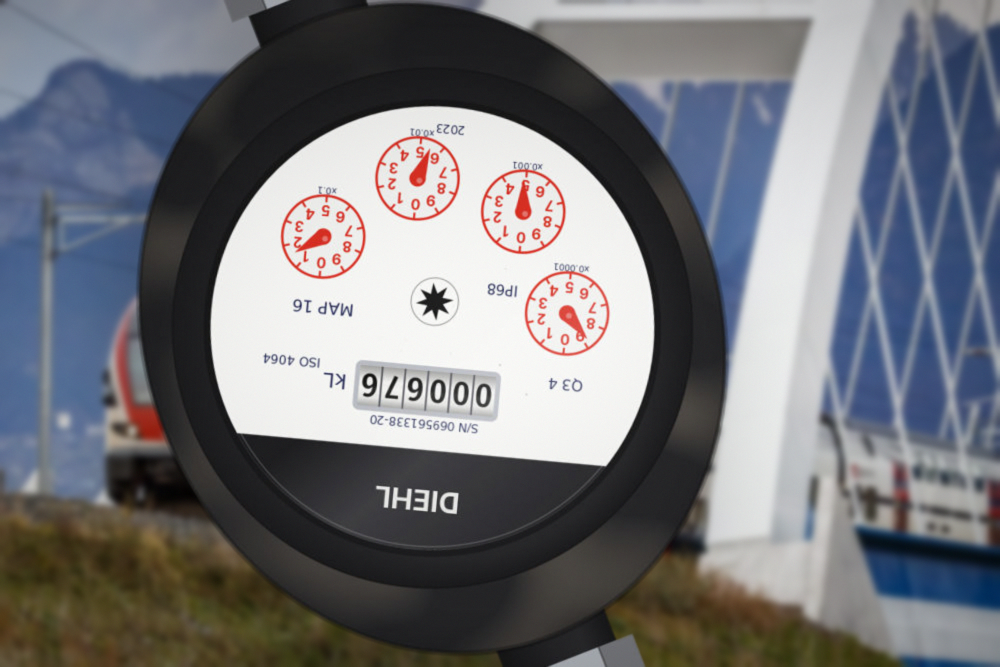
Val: 676.1548 kL
